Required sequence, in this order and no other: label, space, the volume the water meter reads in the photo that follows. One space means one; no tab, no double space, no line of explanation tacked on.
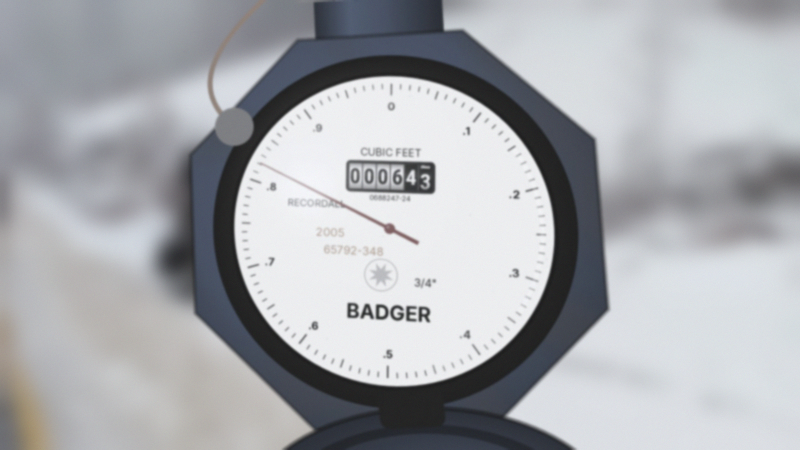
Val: 642.82 ft³
